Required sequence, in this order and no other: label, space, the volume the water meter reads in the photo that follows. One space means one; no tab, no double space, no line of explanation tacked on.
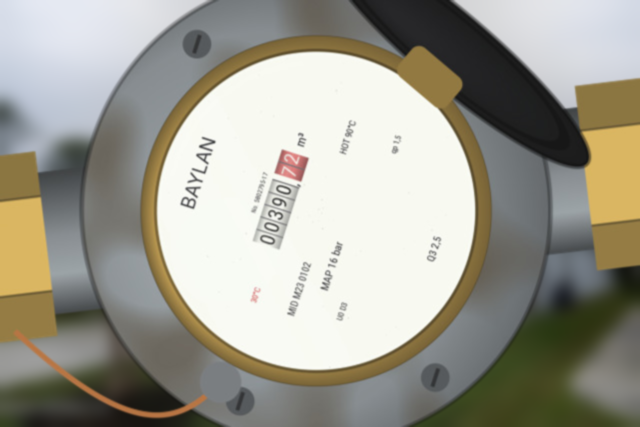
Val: 390.72 m³
